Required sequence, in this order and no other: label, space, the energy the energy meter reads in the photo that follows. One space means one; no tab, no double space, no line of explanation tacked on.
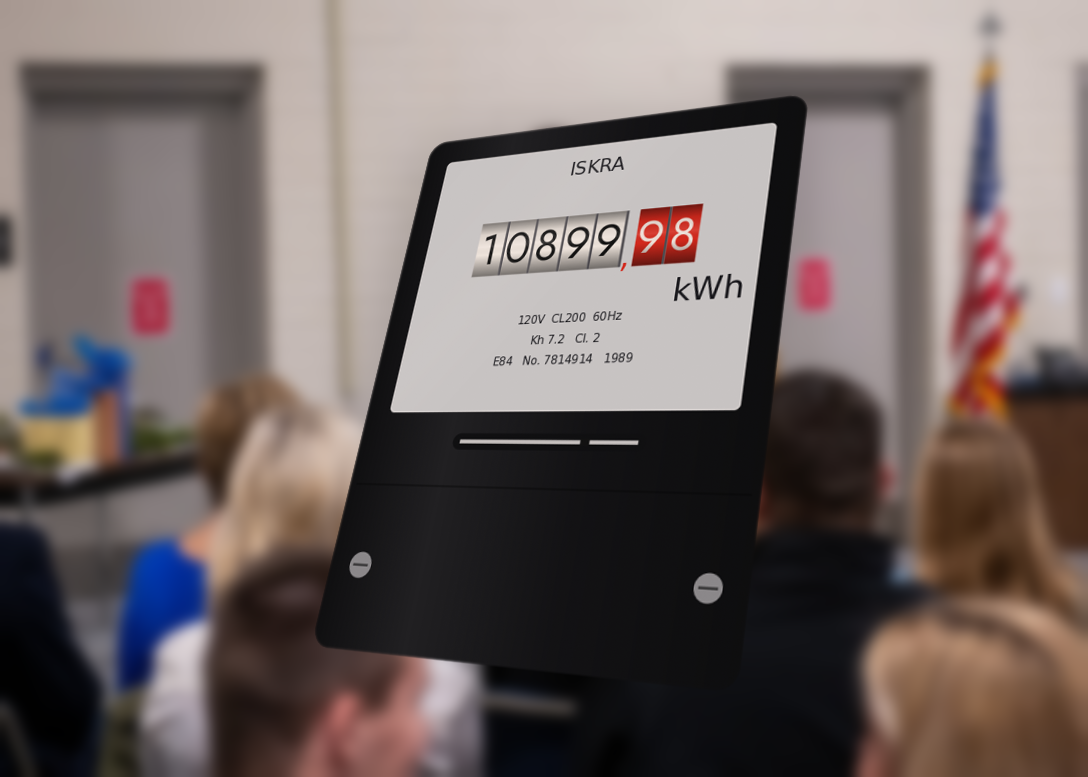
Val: 10899.98 kWh
